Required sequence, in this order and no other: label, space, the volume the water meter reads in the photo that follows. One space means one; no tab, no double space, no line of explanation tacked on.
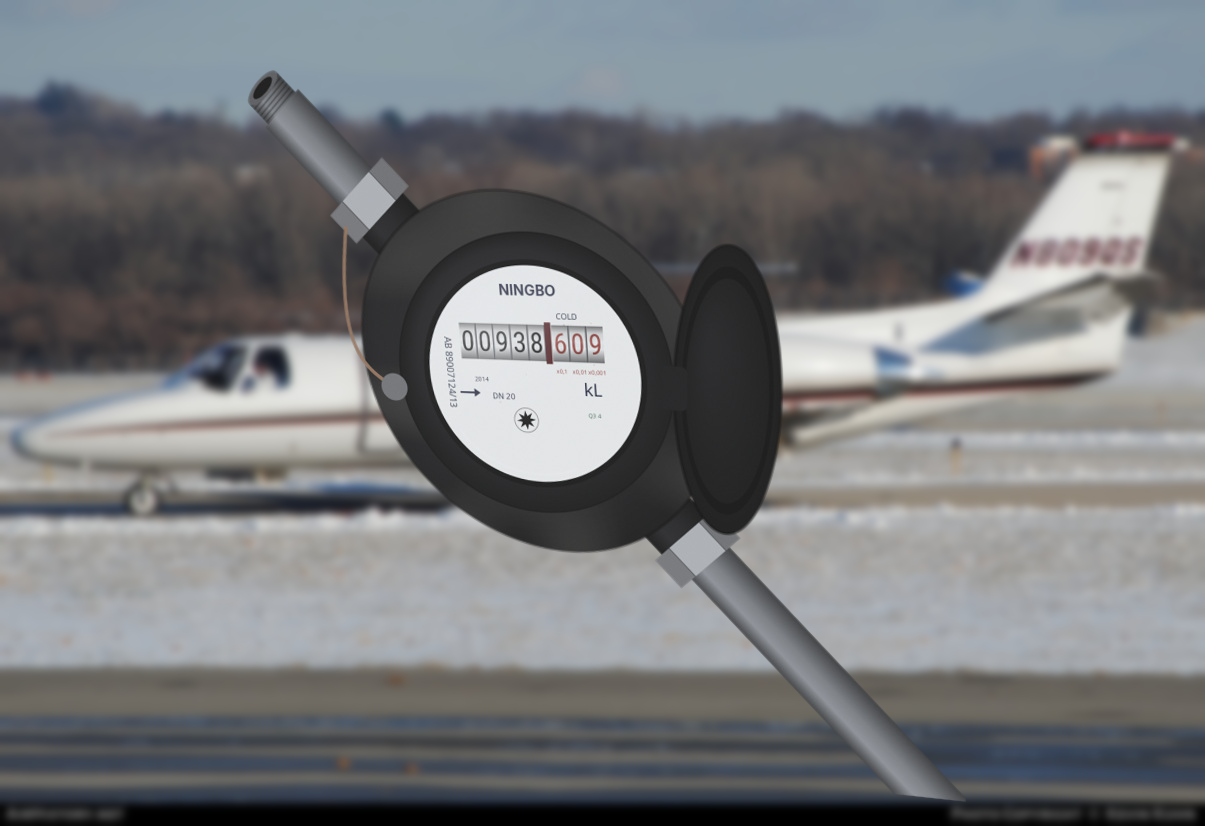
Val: 938.609 kL
